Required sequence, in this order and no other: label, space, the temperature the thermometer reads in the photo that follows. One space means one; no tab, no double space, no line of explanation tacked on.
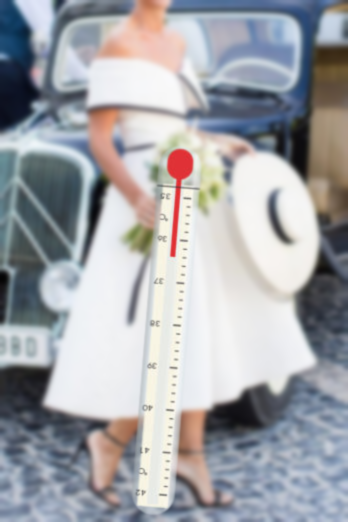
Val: 36.4 °C
